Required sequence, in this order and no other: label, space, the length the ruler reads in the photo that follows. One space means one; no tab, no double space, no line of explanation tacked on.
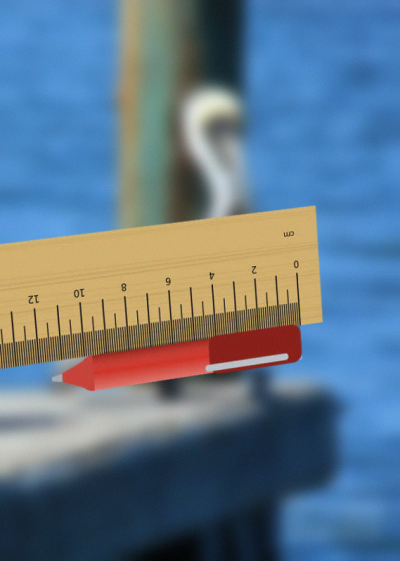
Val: 11.5 cm
